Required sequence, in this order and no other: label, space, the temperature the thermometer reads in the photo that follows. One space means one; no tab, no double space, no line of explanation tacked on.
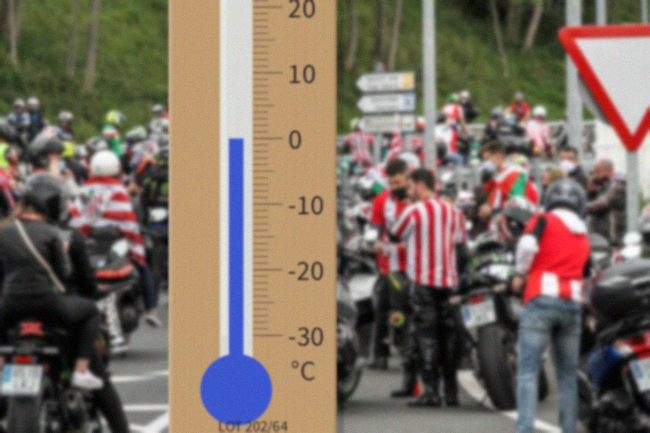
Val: 0 °C
